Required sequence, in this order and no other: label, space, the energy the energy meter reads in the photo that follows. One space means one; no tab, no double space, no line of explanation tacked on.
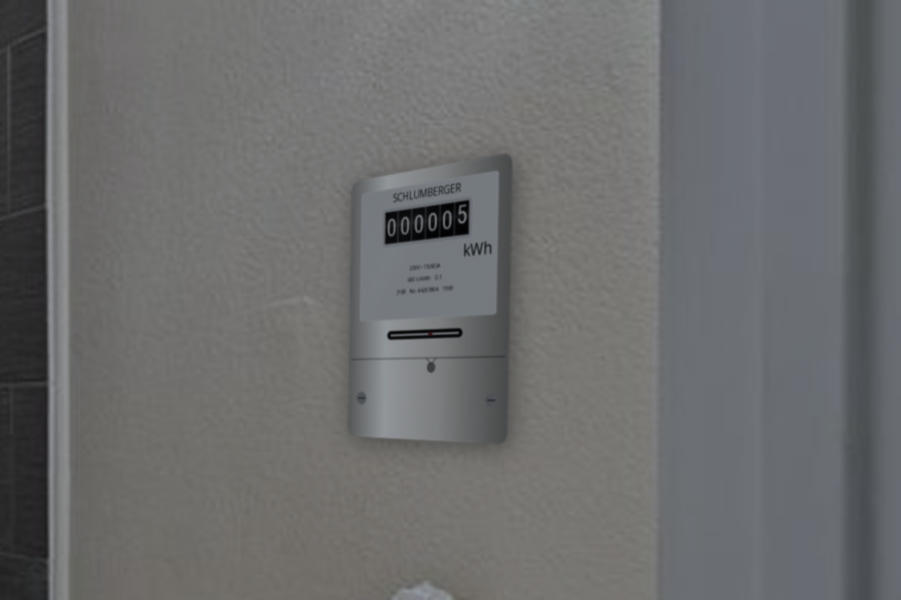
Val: 5 kWh
